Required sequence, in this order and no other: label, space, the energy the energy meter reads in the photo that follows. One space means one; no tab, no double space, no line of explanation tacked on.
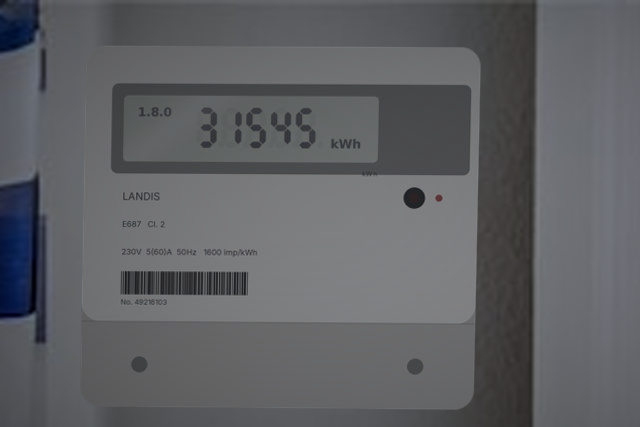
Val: 31545 kWh
